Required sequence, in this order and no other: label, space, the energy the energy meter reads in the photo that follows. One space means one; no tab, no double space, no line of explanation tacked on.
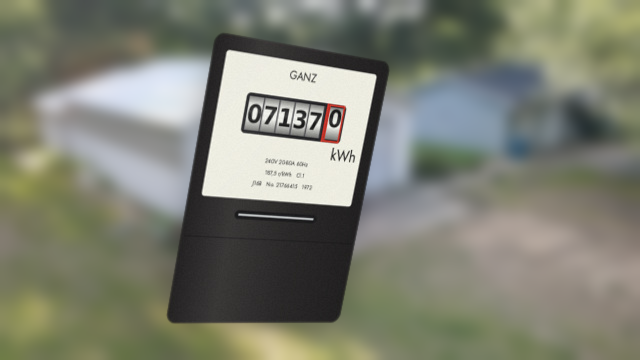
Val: 7137.0 kWh
